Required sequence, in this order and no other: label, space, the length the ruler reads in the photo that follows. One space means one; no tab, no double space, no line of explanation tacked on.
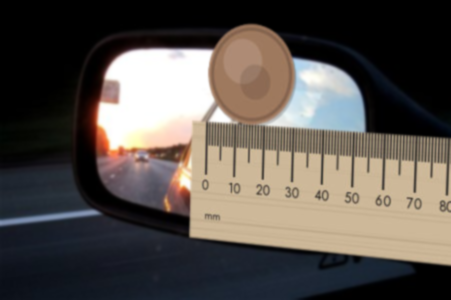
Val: 30 mm
